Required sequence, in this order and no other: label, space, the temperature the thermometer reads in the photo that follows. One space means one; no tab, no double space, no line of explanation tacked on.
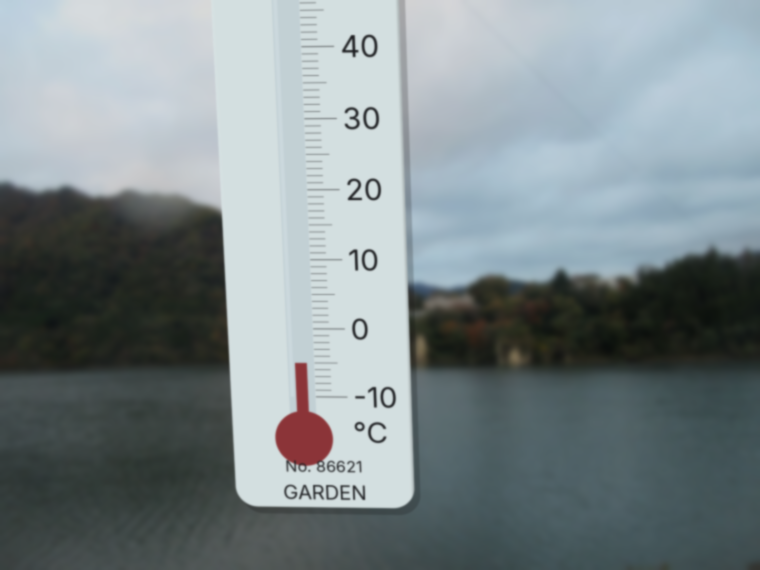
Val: -5 °C
